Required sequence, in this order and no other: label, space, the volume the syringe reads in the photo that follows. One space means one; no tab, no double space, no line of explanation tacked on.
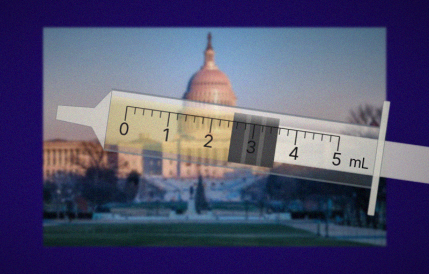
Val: 2.5 mL
